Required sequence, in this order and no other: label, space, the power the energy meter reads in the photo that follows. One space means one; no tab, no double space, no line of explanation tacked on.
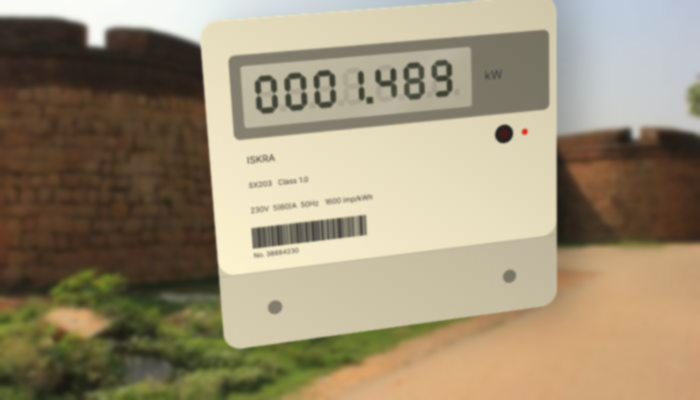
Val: 1.489 kW
